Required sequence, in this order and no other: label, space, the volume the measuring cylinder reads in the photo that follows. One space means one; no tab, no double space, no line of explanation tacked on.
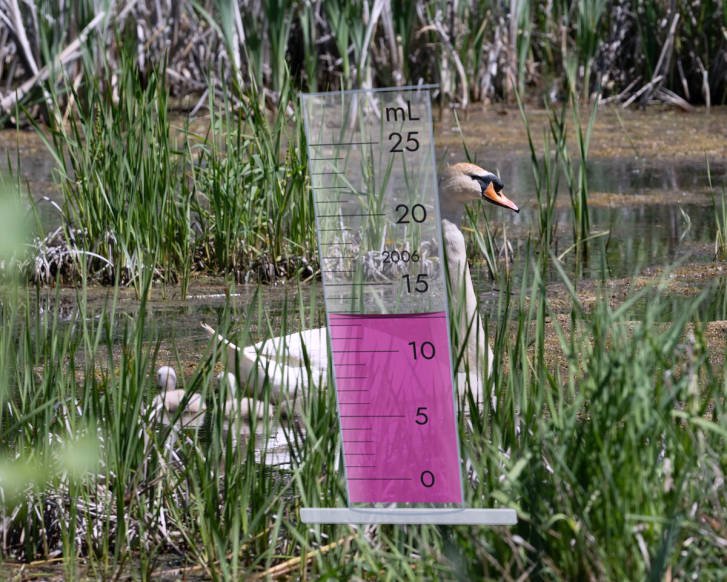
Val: 12.5 mL
